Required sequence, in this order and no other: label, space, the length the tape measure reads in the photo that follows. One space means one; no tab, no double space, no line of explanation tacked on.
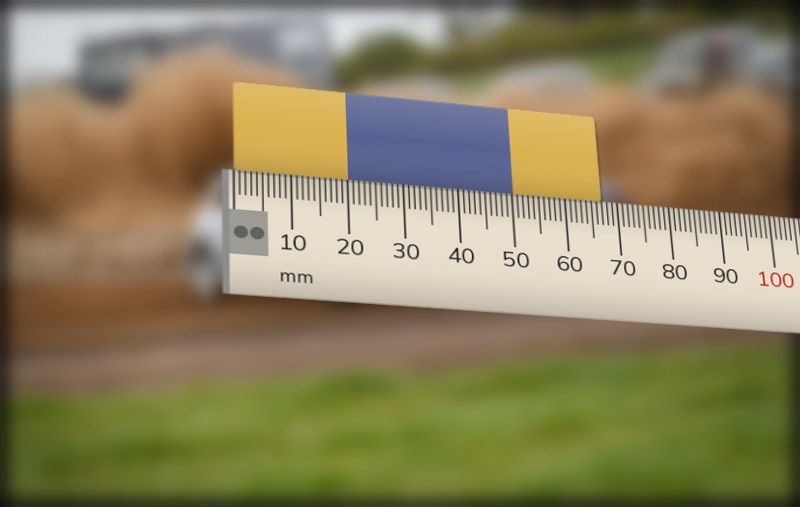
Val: 67 mm
